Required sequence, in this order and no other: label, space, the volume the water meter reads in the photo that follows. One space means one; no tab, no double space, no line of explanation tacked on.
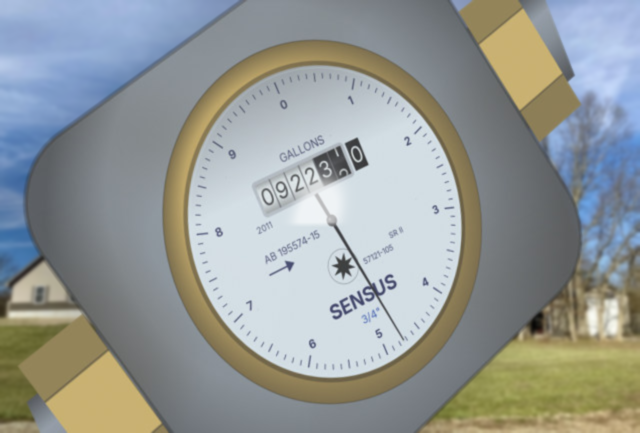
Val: 922314.7 gal
